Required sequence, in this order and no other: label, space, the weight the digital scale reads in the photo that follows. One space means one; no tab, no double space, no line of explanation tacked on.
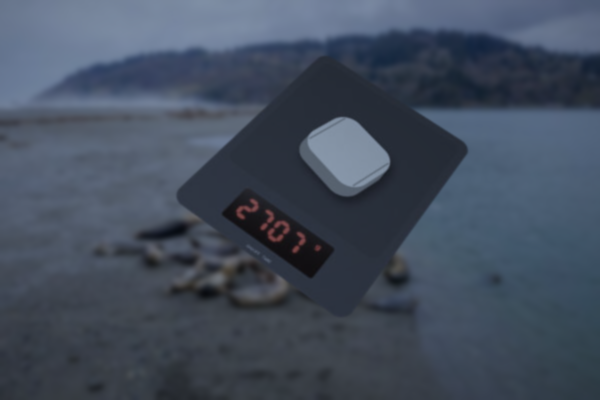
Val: 2707 g
